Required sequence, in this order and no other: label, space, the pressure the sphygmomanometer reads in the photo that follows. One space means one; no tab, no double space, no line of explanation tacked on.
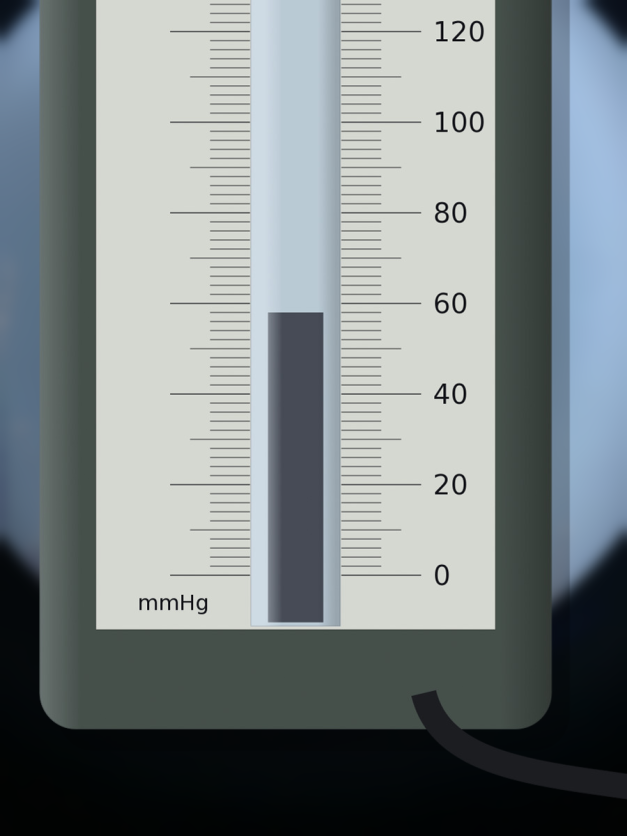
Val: 58 mmHg
